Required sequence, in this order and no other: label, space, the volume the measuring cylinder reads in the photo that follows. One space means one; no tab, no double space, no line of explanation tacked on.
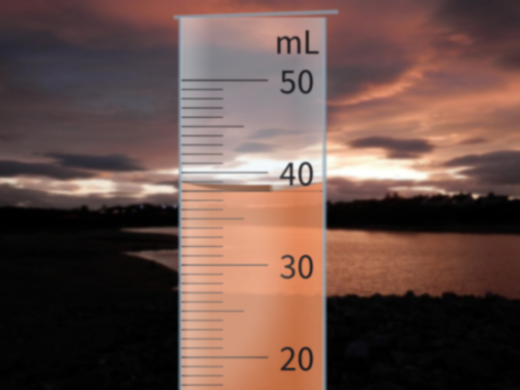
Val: 38 mL
